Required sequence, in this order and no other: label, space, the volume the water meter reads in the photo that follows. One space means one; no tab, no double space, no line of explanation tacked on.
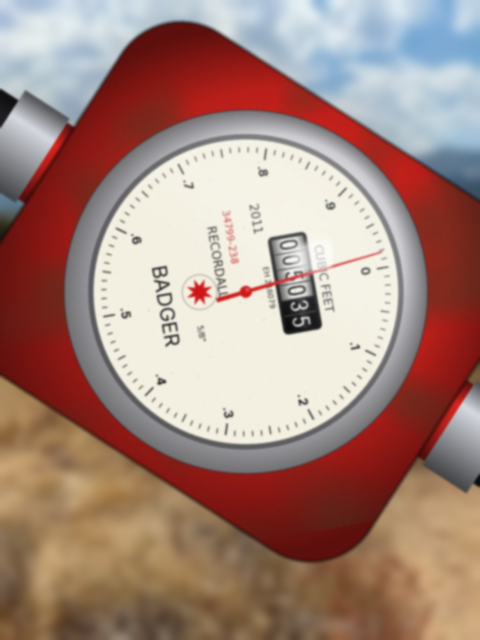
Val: 5034.98 ft³
